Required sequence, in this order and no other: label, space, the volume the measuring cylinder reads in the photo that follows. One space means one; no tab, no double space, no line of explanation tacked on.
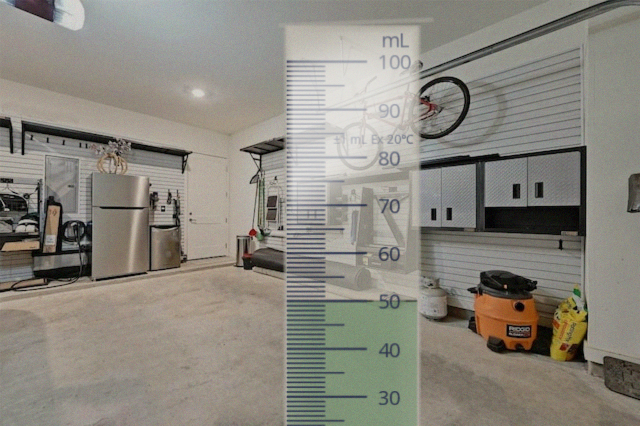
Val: 50 mL
